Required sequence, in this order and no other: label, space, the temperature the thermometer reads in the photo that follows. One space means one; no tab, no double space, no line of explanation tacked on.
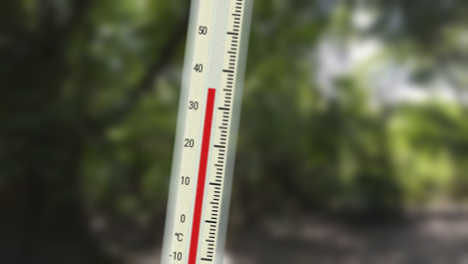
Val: 35 °C
